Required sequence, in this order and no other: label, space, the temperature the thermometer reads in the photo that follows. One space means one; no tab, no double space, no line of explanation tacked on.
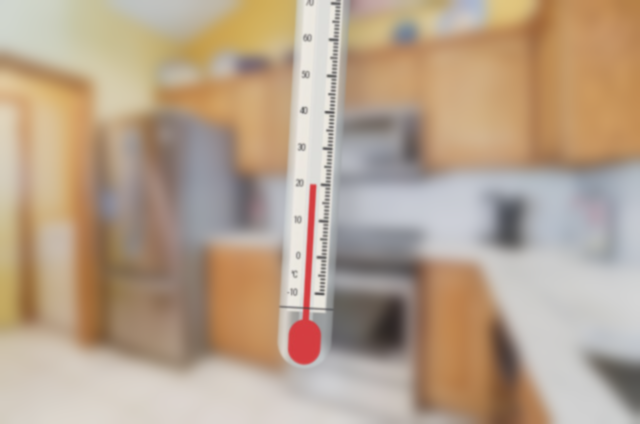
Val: 20 °C
